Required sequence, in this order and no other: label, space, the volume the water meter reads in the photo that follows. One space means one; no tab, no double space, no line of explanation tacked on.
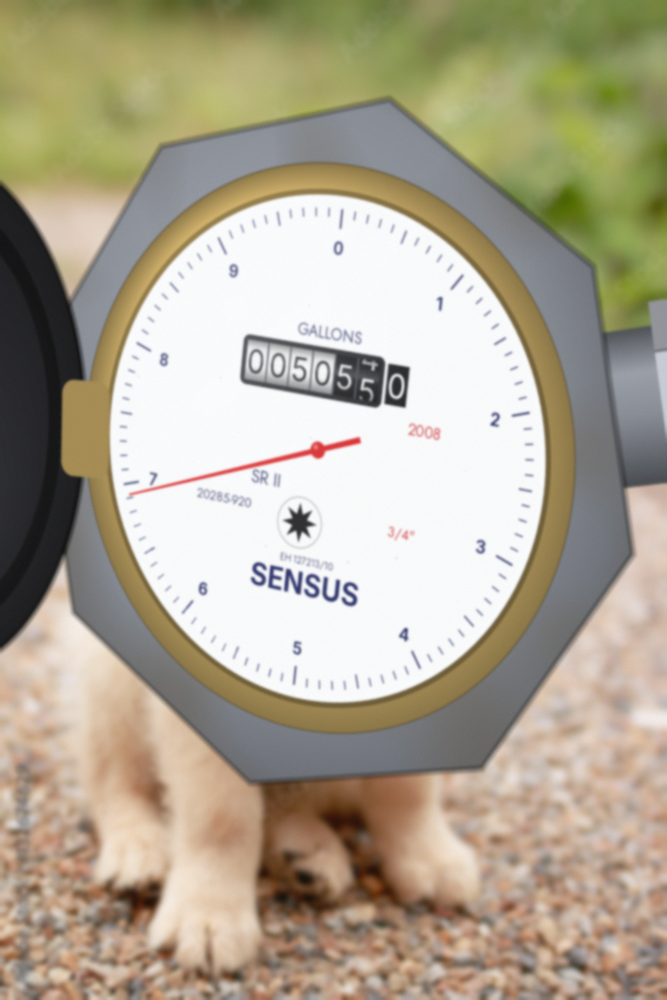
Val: 50546.9 gal
